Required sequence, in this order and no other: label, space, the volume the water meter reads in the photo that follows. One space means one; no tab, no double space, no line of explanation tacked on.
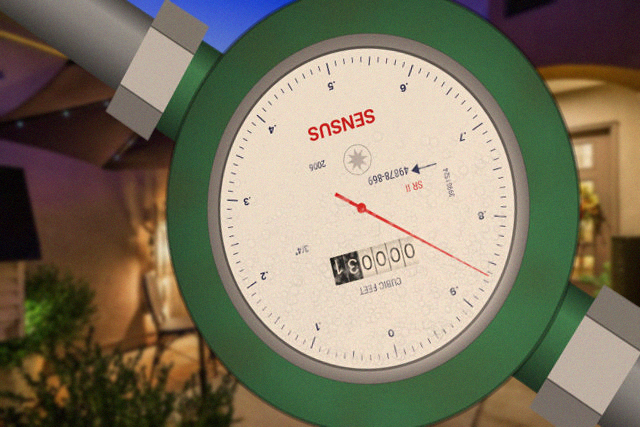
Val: 30.86 ft³
